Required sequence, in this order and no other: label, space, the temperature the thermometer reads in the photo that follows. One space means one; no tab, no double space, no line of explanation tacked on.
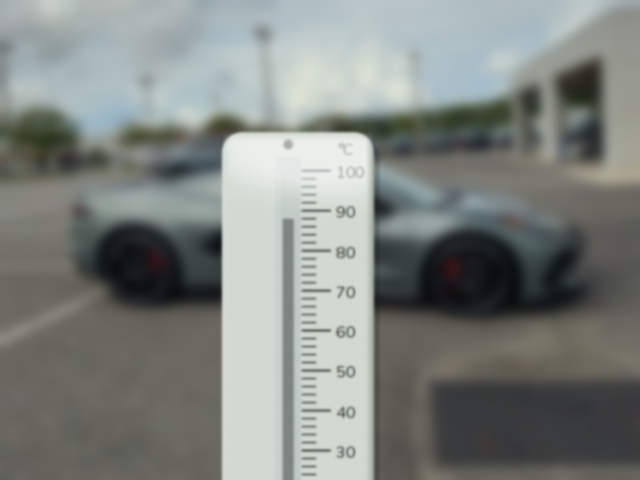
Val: 88 °C
